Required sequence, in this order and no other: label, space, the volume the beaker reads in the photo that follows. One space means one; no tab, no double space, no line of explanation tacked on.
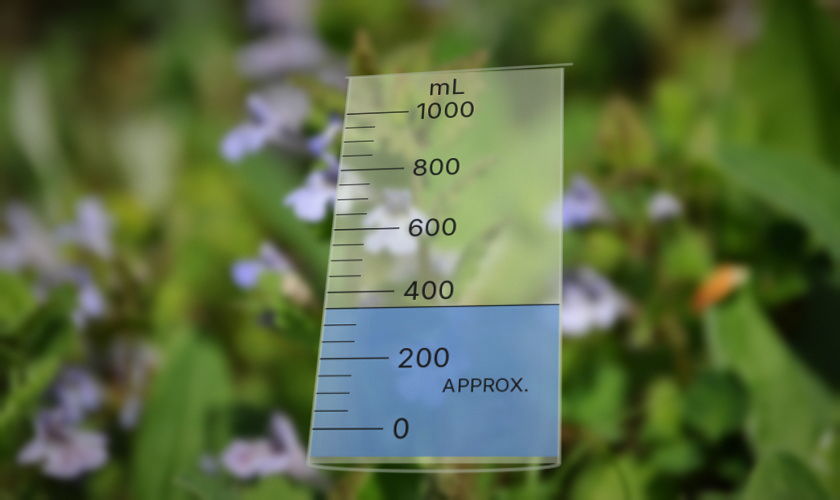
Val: 350 mL
